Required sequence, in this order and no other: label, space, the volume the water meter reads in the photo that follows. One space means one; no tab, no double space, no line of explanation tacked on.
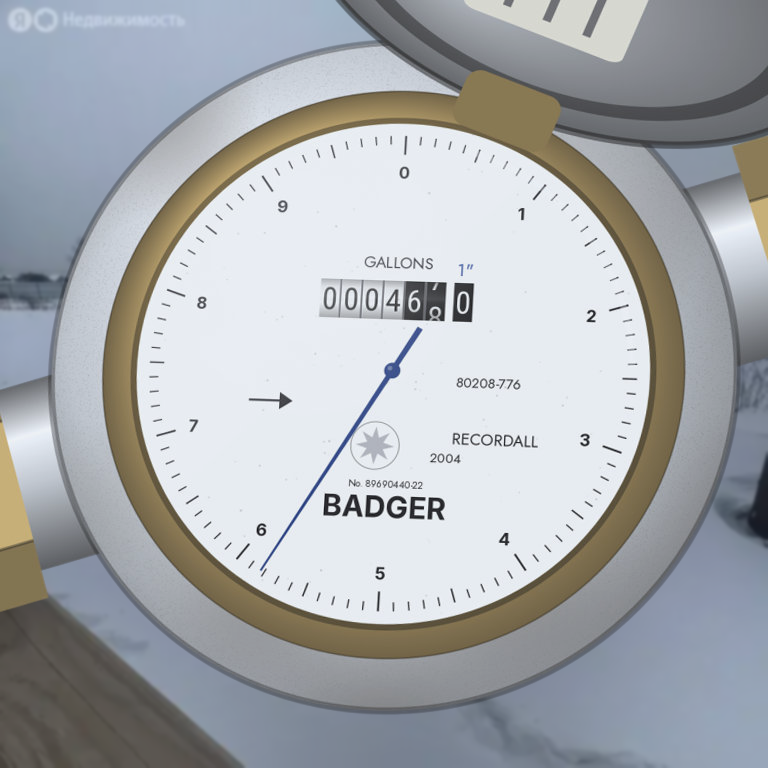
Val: 4675.8 gal
